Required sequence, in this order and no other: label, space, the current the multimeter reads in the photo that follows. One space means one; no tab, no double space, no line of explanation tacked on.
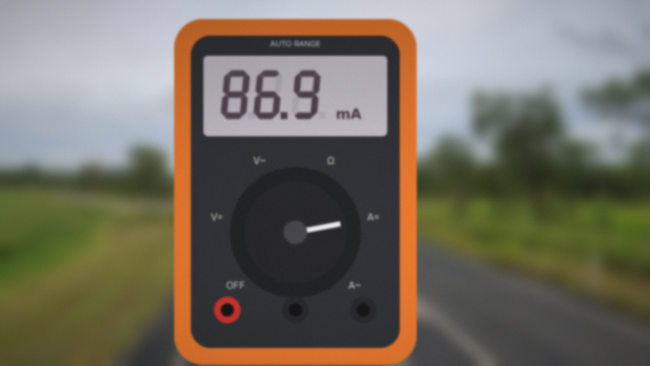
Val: 86.9 mA
